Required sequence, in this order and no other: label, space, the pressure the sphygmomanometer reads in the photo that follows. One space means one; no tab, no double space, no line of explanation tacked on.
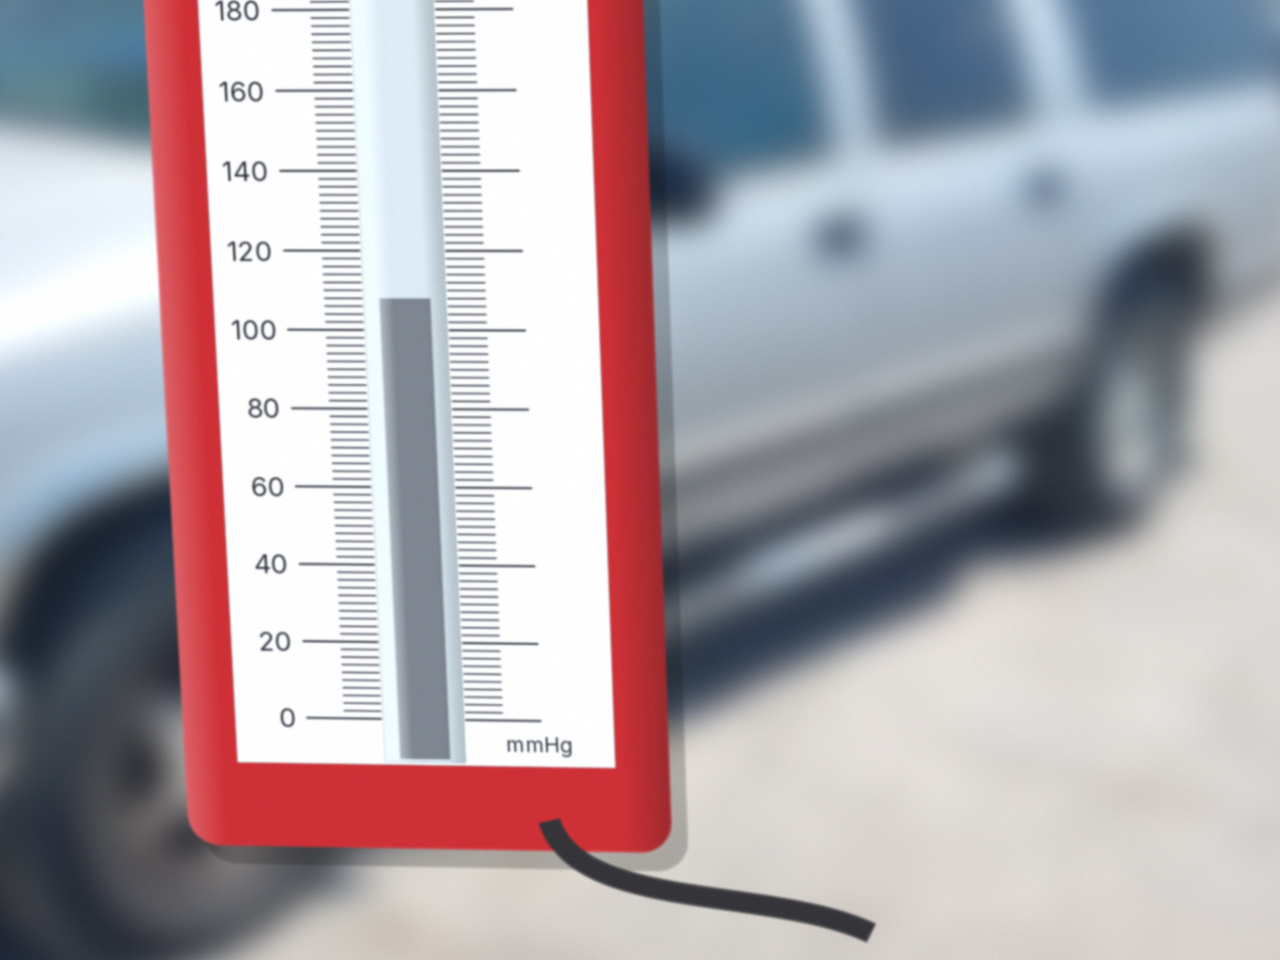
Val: 108 mmHg
